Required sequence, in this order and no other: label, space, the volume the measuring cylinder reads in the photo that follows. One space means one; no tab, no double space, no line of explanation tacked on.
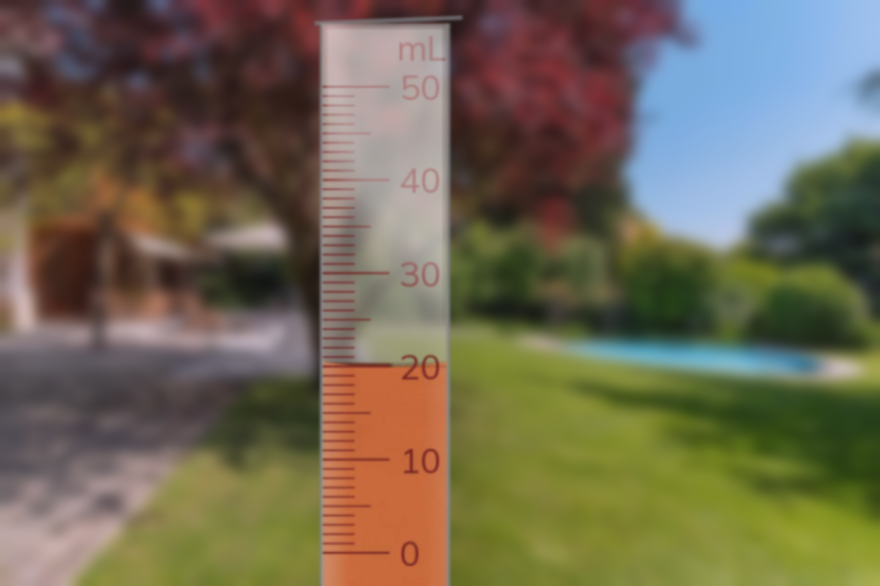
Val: 20 mL
